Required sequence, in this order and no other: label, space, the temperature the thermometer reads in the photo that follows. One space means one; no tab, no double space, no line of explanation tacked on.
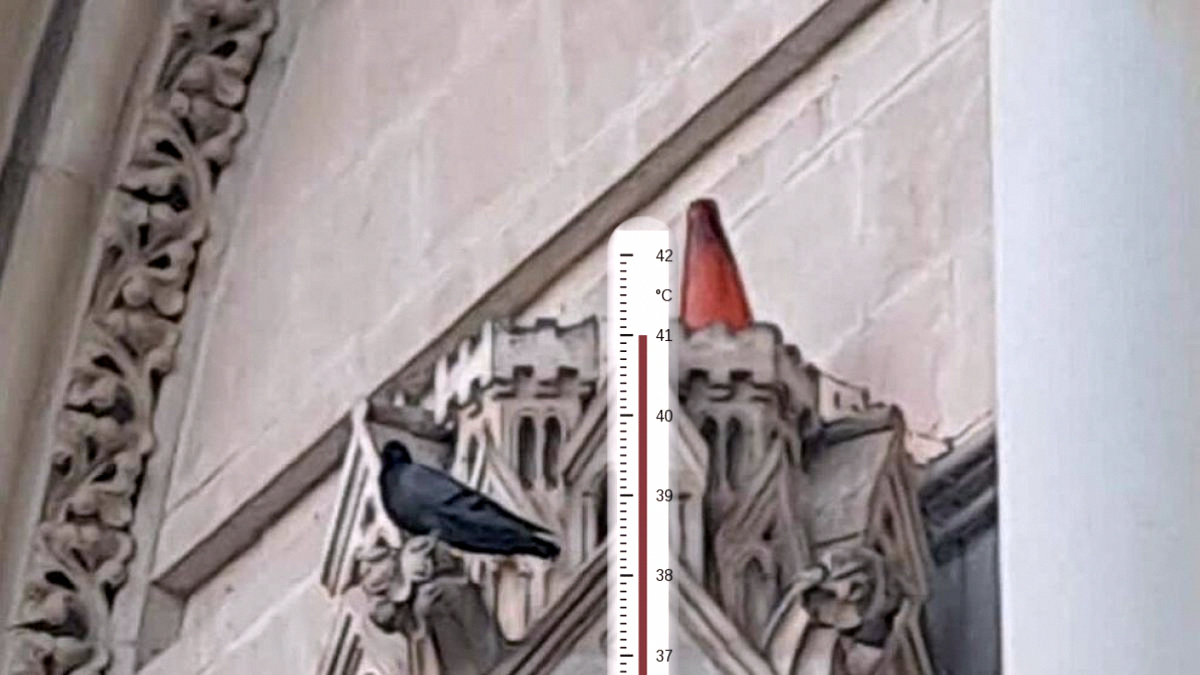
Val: 41 °C
